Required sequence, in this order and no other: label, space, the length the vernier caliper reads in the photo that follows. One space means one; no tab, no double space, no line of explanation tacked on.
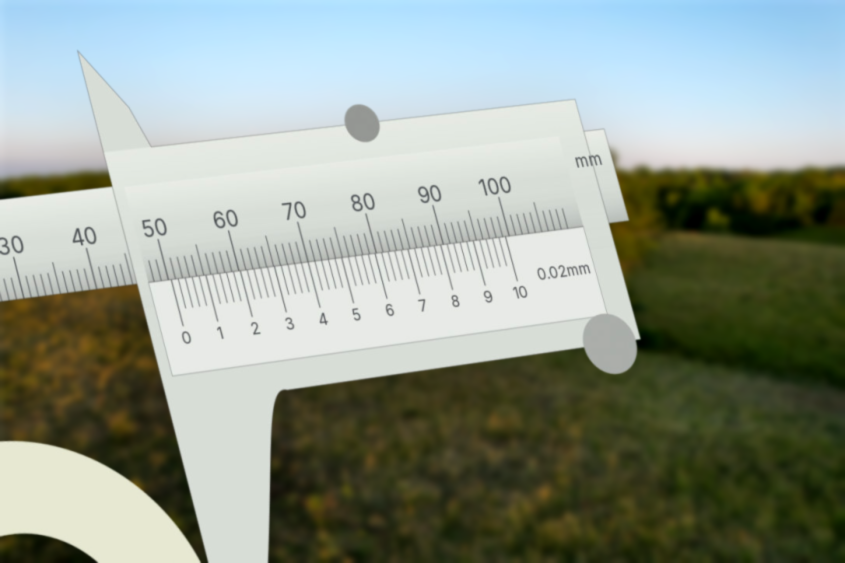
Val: 50.4 mm
